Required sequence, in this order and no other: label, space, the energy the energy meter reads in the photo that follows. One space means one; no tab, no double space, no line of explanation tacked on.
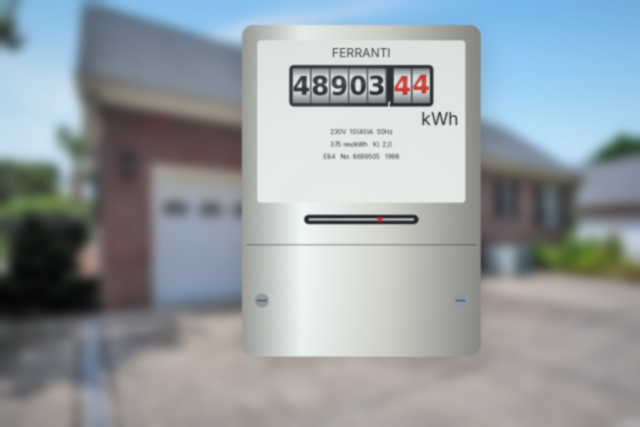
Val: 48903.44 kWh
